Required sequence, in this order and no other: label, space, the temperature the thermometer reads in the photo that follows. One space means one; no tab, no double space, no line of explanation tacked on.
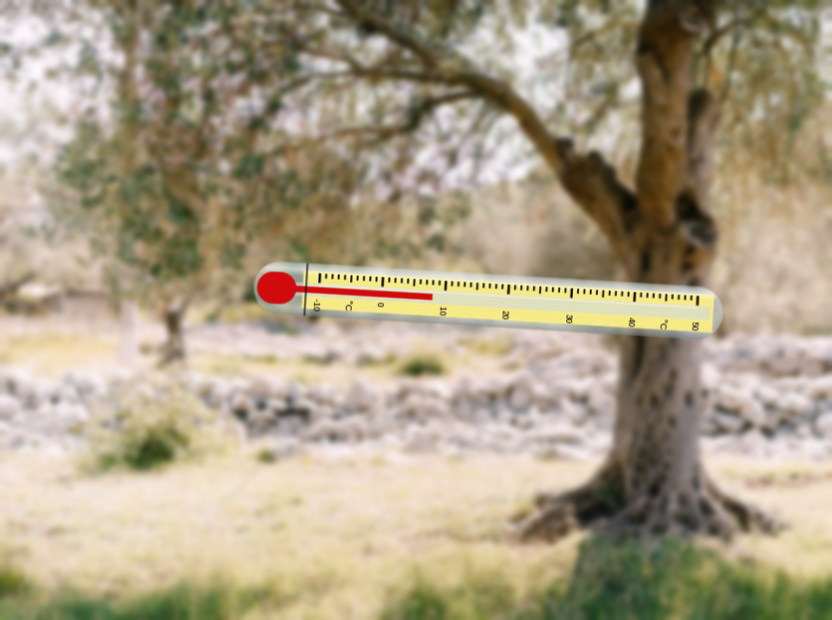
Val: 8 °C
